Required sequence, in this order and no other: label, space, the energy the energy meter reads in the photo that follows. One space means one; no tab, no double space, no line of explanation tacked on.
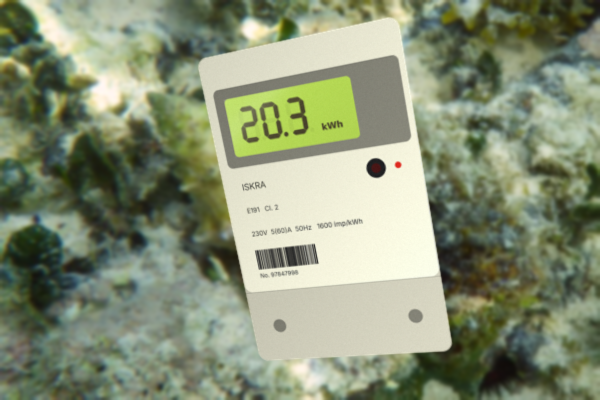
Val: 20.3 kWh
